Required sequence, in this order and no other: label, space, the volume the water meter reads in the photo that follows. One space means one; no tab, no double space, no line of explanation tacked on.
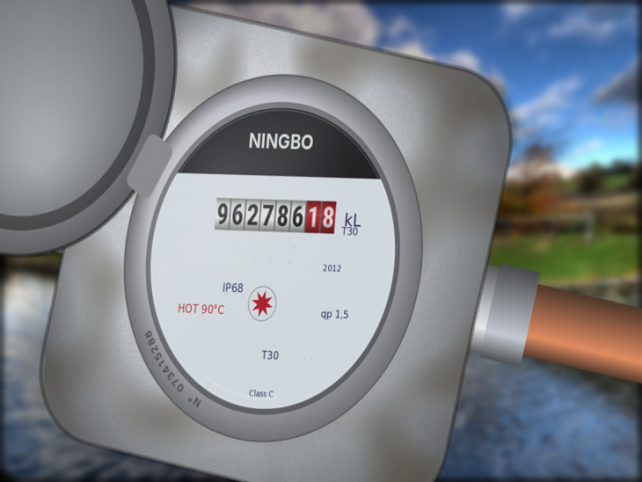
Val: 962786.18 kL
